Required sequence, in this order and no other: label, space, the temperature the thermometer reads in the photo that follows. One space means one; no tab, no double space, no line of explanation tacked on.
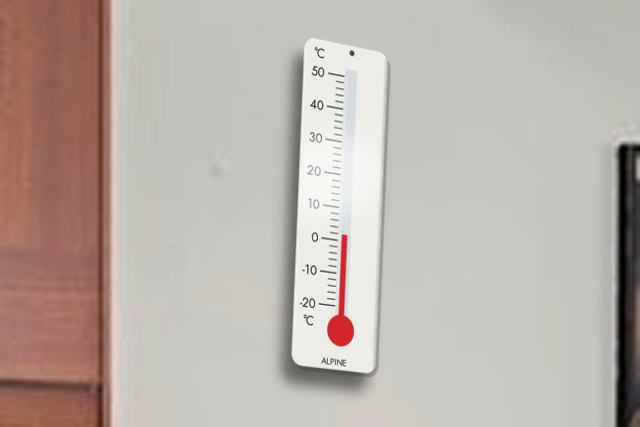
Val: 2 °C
